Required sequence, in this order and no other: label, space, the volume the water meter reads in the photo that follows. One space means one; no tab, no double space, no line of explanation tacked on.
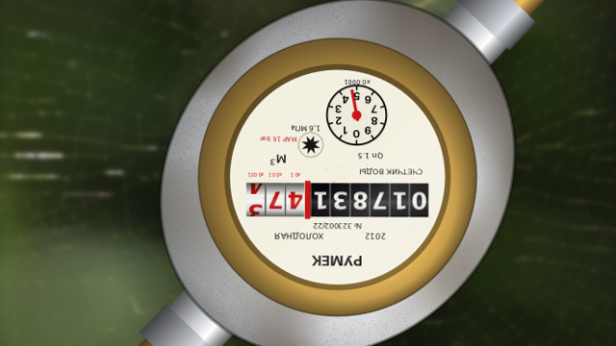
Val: 17831.4734 m³
